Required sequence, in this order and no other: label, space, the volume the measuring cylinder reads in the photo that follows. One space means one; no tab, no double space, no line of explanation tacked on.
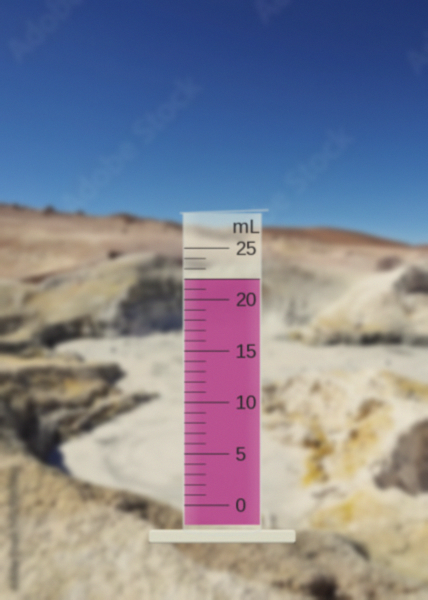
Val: 22 mL
